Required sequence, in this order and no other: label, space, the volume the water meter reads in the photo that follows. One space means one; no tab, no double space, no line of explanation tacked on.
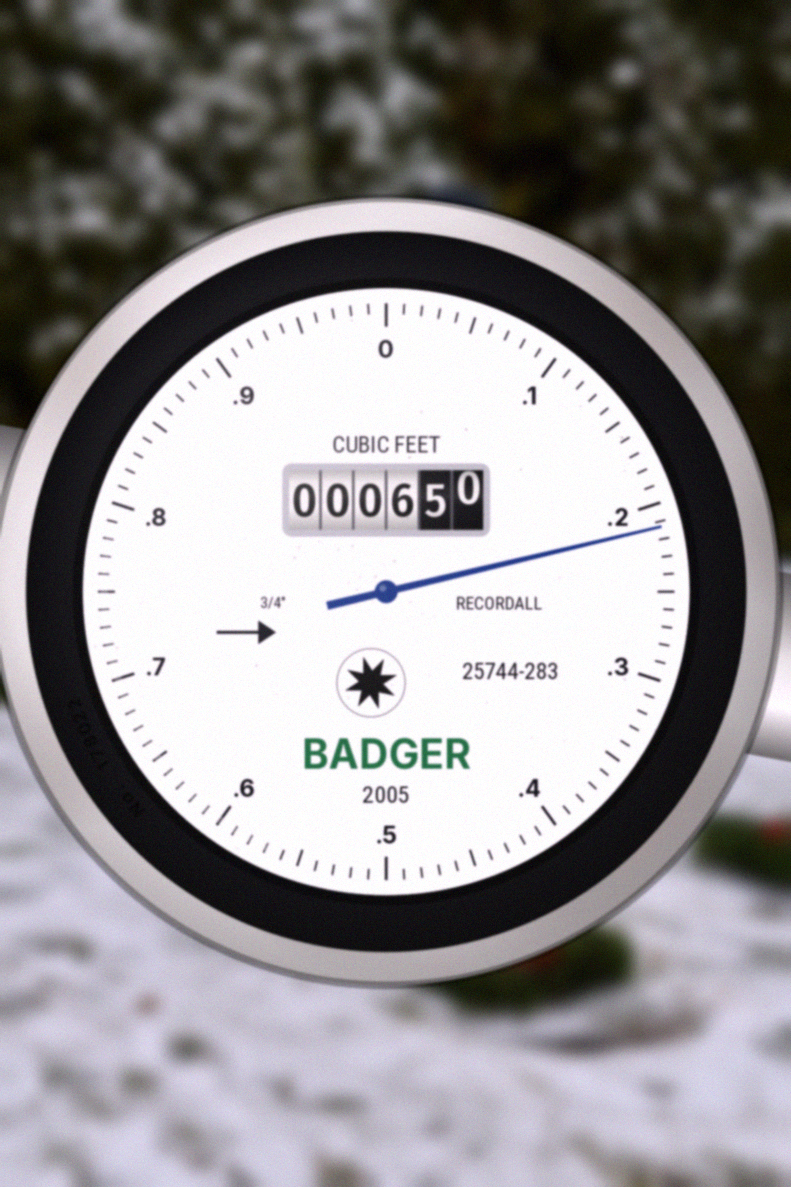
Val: 650.21 ft³
